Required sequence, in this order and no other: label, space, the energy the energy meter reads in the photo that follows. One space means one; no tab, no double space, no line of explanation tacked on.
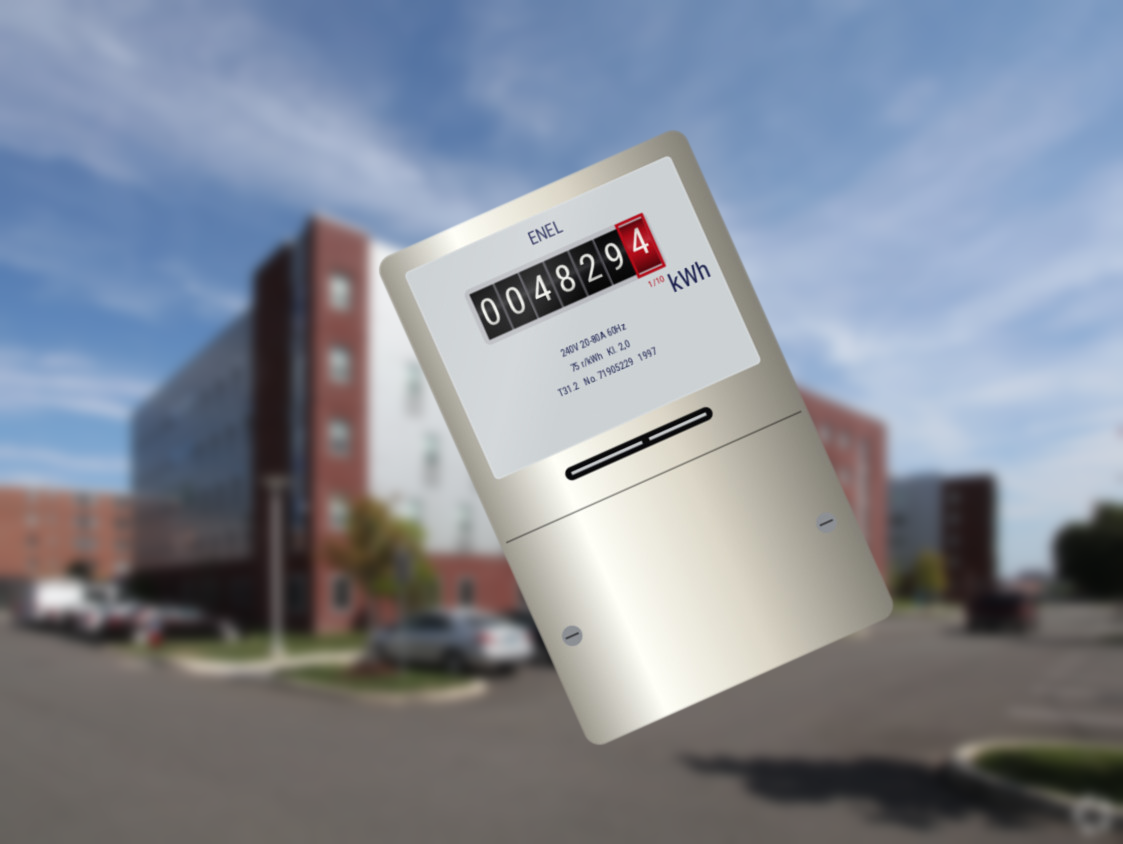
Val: 4829.4 kWh
